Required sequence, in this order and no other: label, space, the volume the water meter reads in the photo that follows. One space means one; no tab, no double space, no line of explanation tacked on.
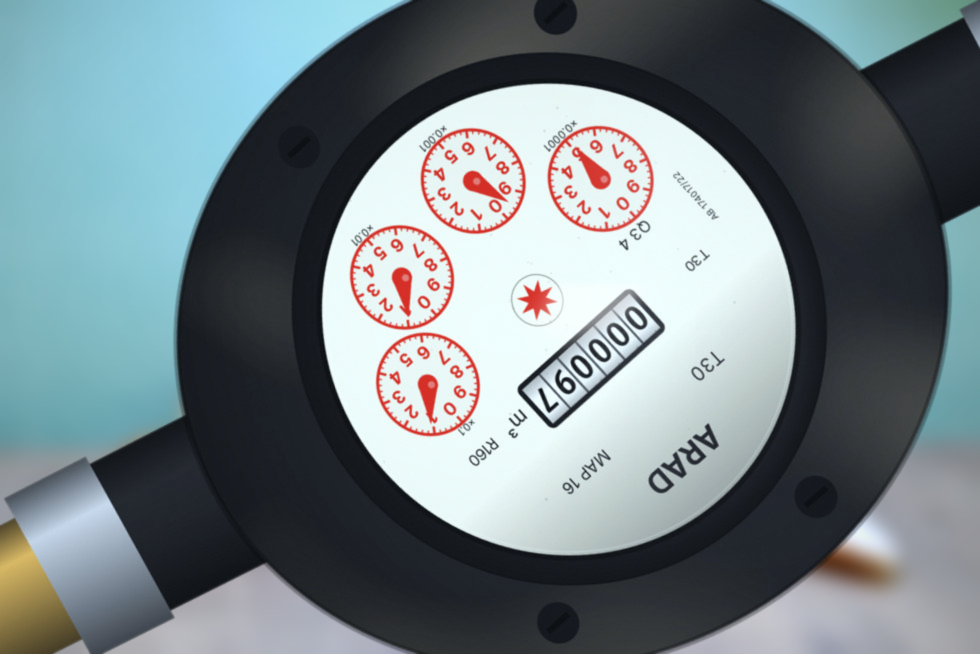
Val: 97.1095 m³
